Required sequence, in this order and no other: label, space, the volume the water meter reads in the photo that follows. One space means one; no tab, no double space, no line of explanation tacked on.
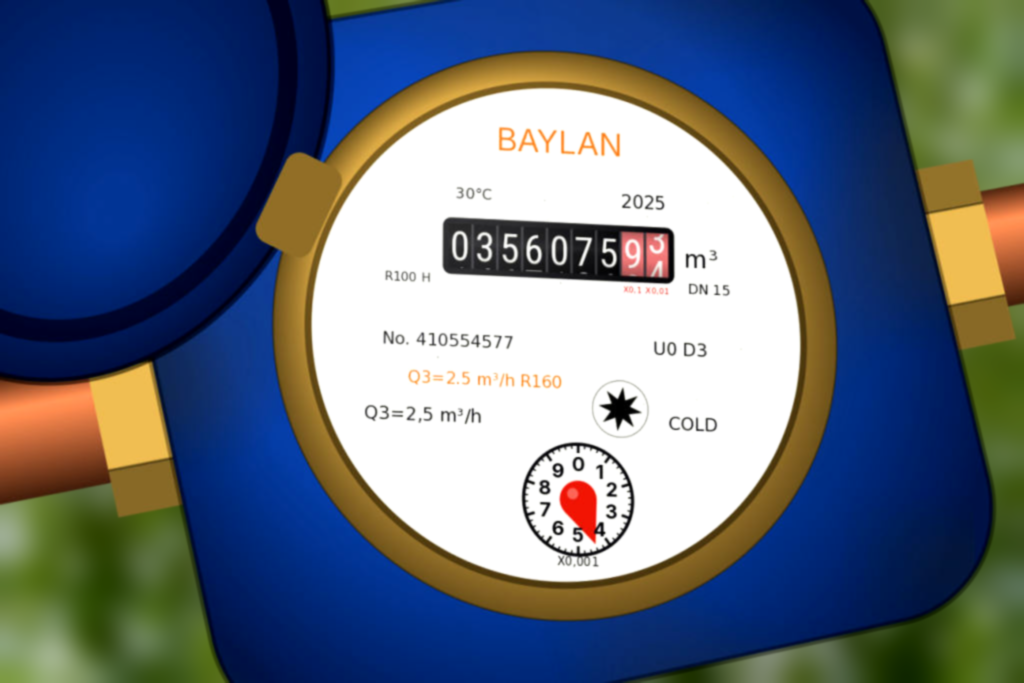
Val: 356075.934 m³
